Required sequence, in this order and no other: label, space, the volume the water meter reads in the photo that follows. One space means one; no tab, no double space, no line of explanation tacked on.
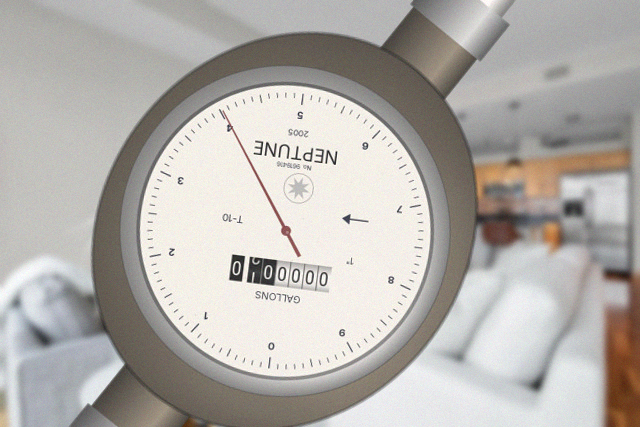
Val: 14.0 gal
